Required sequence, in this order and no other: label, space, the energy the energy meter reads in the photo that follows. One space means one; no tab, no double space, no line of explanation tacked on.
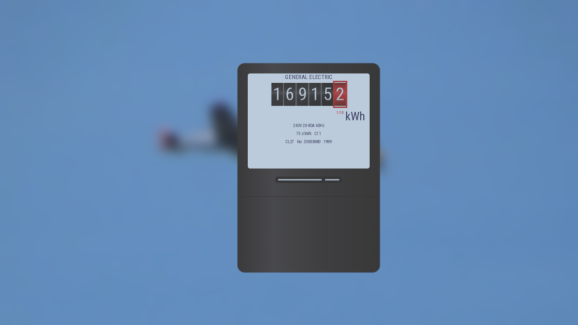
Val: 16915.2 kWh
